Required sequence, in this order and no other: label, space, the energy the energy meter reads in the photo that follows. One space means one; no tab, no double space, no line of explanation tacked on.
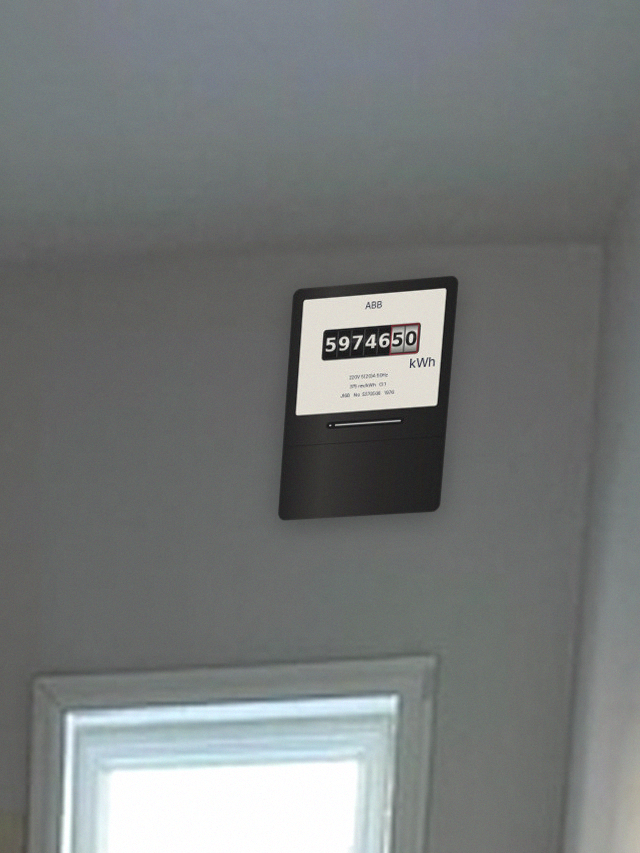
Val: 59746.50 kWh
